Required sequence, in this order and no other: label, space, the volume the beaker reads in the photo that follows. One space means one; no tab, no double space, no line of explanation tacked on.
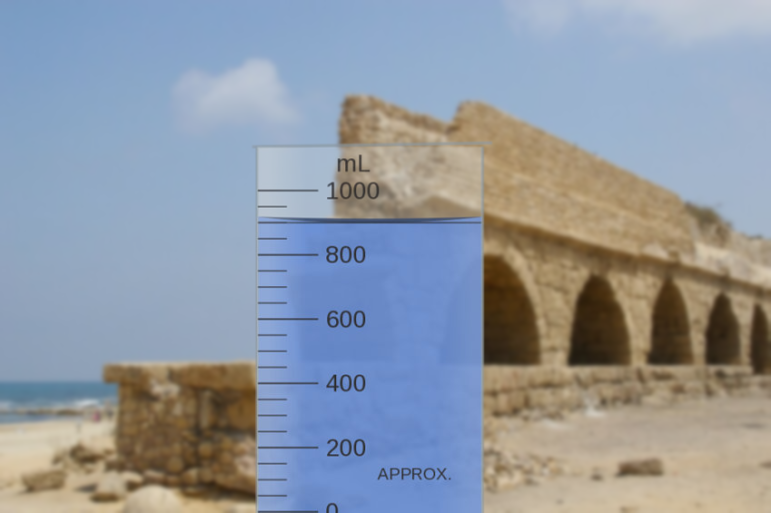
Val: 900 mL
